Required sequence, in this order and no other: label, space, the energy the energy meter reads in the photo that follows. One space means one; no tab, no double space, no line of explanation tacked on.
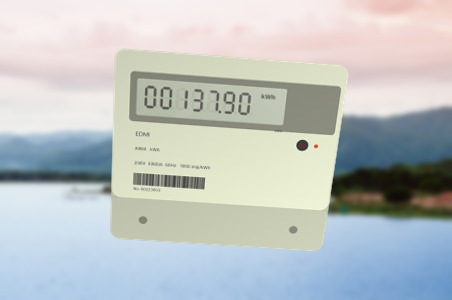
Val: 137.90 kWh
